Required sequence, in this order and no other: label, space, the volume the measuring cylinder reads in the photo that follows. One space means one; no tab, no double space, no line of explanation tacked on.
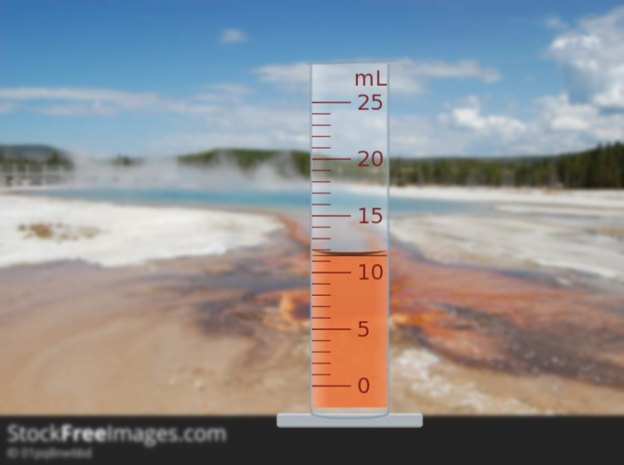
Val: 11.5 mL
